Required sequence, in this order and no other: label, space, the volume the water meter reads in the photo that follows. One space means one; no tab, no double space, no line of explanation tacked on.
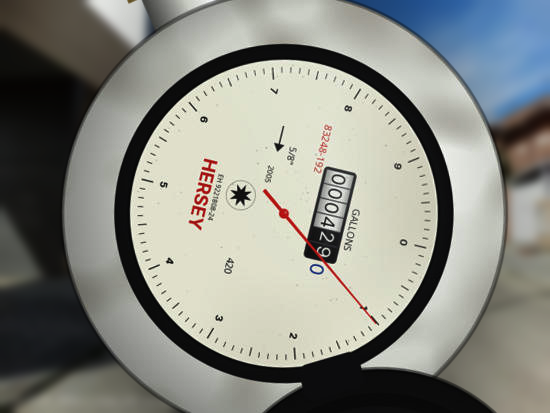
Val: 4291.0 gal
